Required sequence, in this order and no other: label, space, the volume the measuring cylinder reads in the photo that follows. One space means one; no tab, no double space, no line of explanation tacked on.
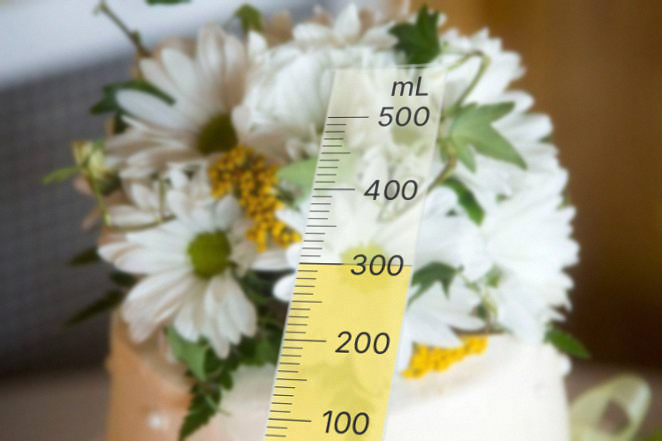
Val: 300 mL
